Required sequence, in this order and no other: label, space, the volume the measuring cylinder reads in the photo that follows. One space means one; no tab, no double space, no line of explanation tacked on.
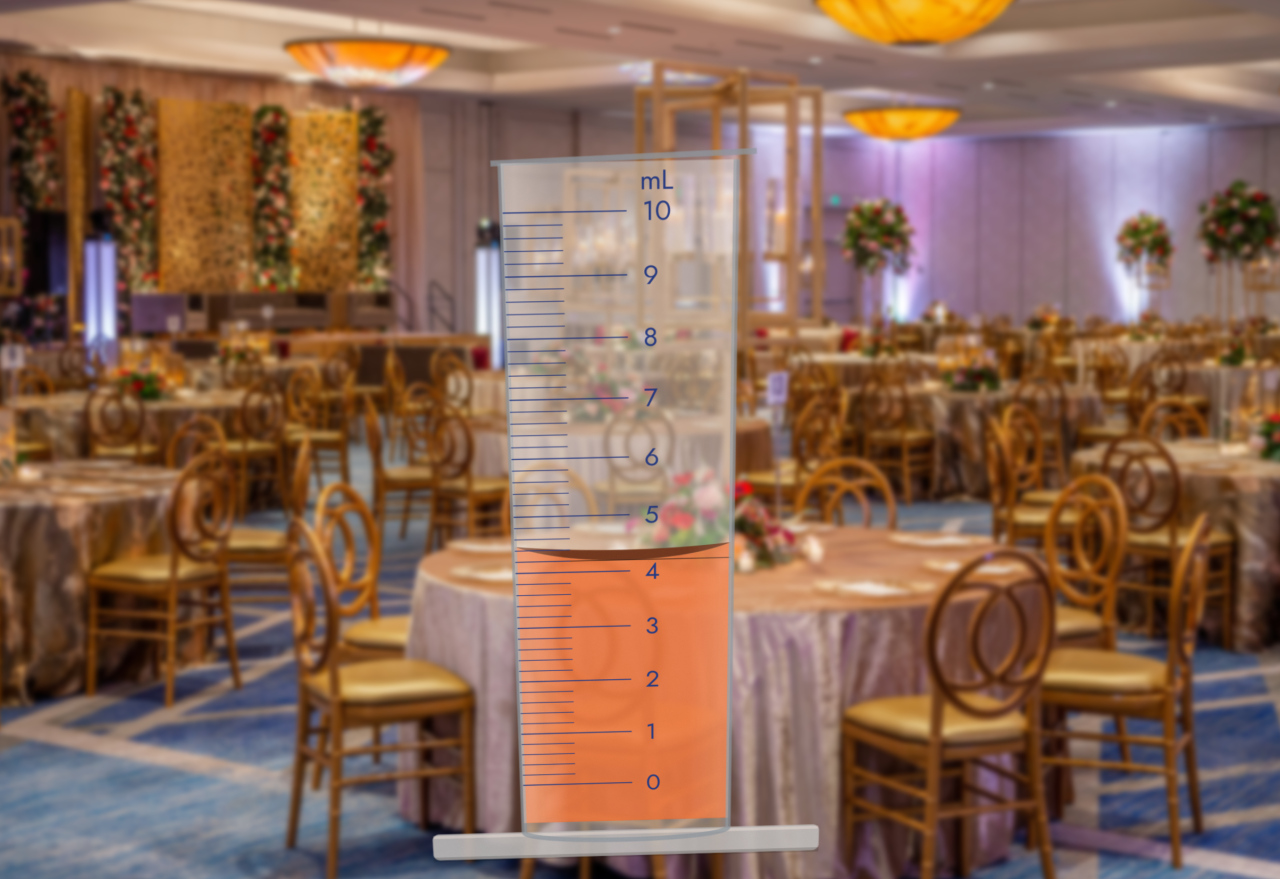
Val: 4.2 mL
